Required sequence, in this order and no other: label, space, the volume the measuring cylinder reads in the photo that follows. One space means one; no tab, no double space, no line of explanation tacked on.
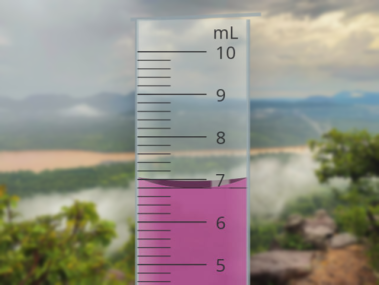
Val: 6.8 mL
